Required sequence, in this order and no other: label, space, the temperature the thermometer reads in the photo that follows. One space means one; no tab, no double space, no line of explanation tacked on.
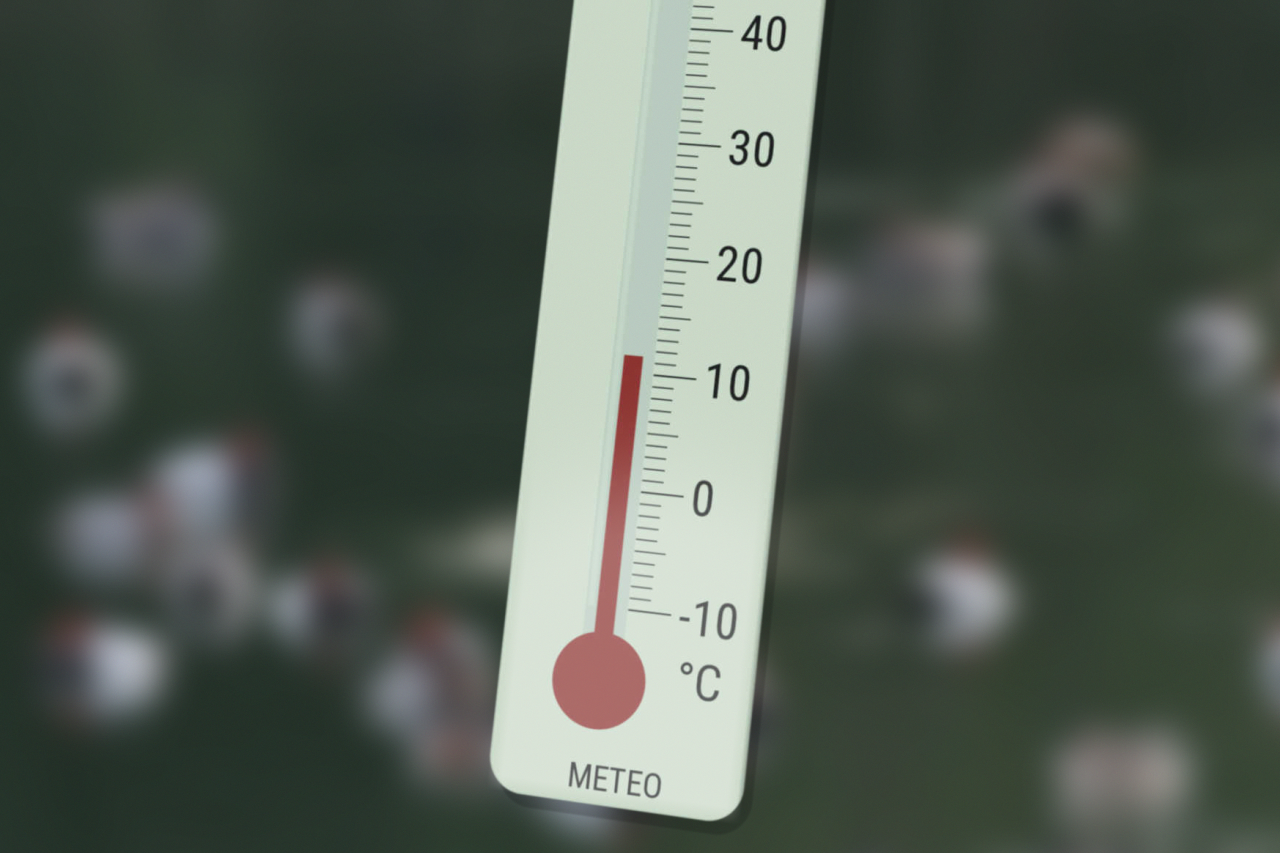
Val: 11.5 °C
